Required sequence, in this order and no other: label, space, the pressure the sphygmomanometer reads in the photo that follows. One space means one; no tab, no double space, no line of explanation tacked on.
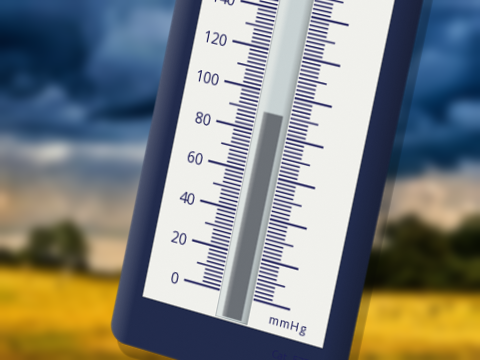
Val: 90 mmHg
